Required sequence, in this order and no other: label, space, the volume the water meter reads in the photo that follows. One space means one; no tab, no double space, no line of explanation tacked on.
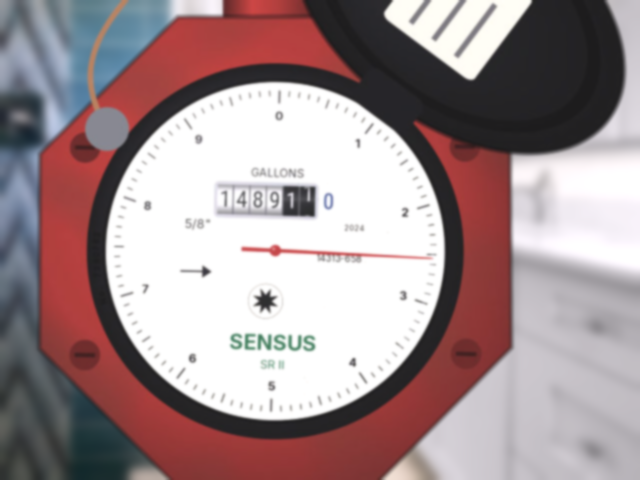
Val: 1489112.5 gal
